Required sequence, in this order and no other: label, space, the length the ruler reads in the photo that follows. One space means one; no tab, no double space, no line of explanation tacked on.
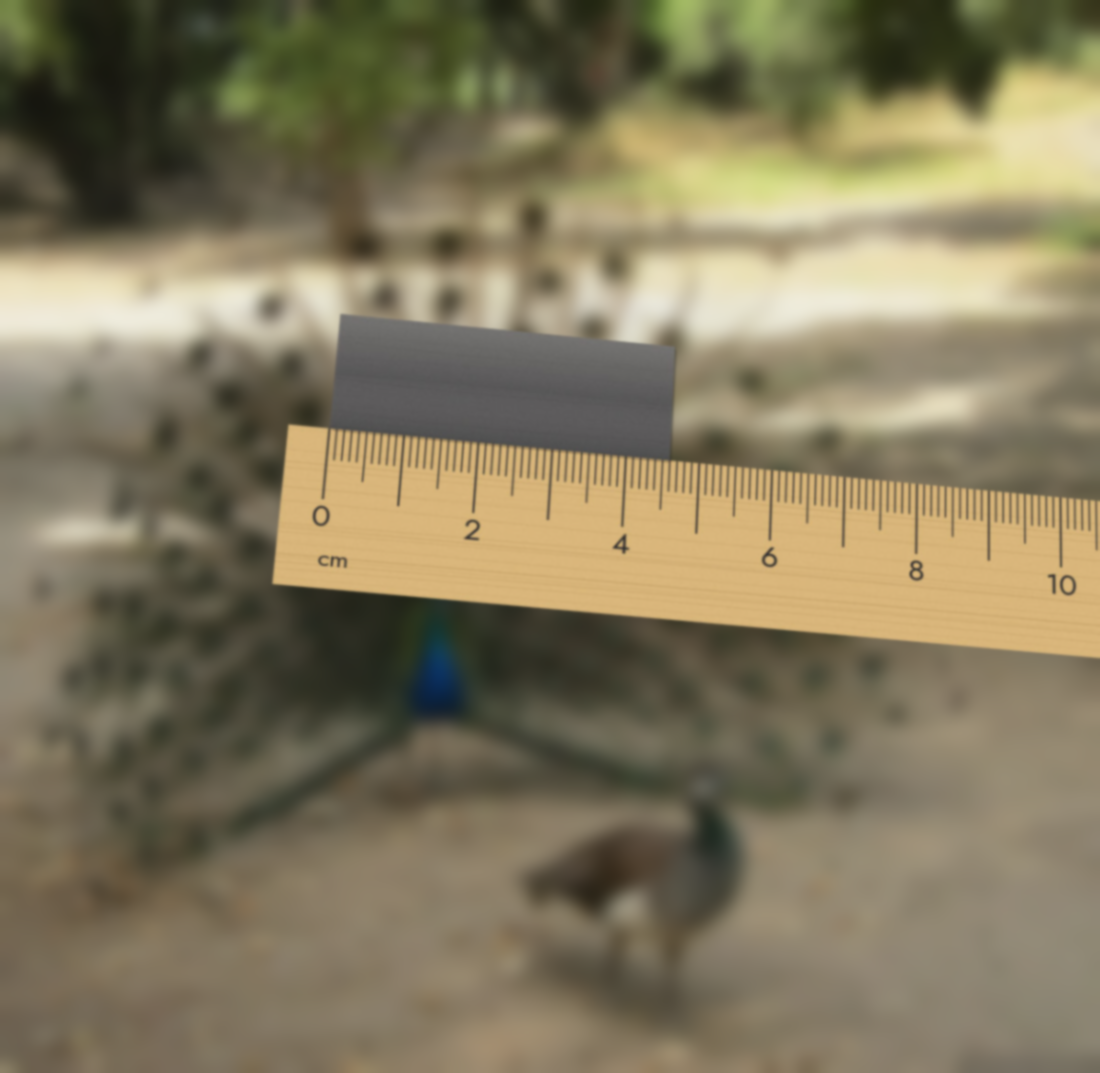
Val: 4.6 cm
